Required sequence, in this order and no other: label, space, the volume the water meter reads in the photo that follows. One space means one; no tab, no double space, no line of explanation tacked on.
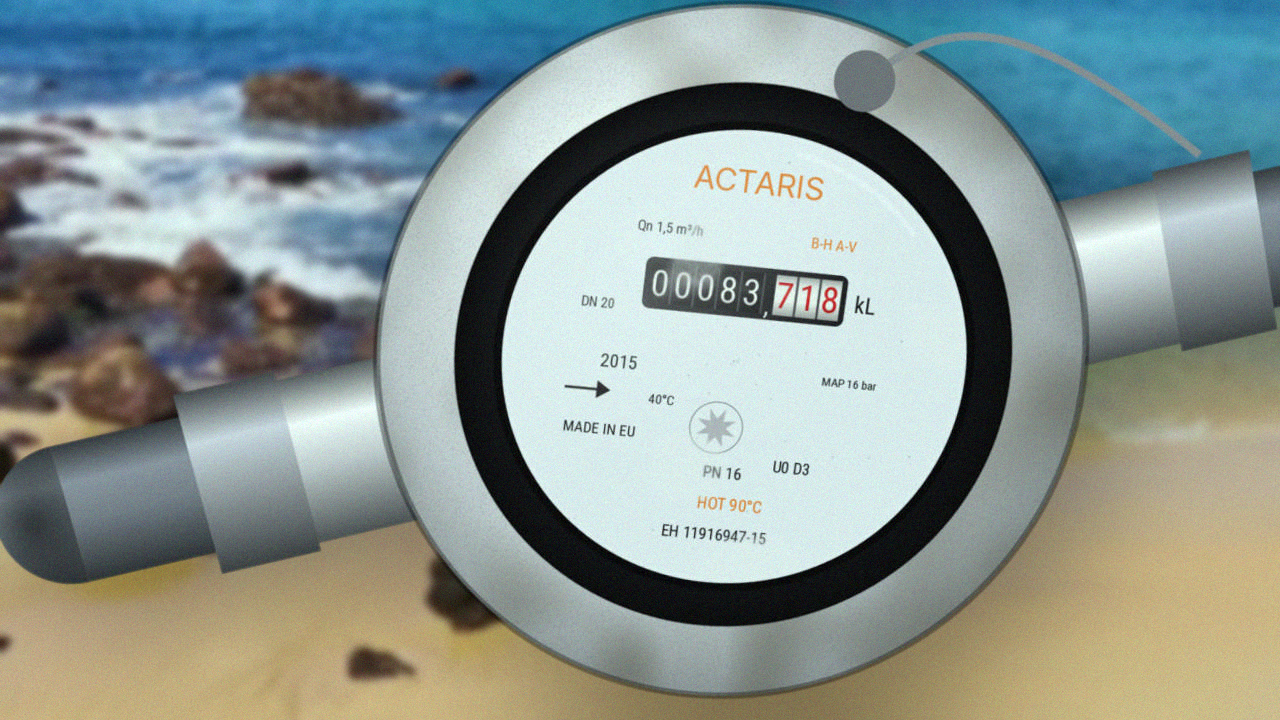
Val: 83.718 kL
